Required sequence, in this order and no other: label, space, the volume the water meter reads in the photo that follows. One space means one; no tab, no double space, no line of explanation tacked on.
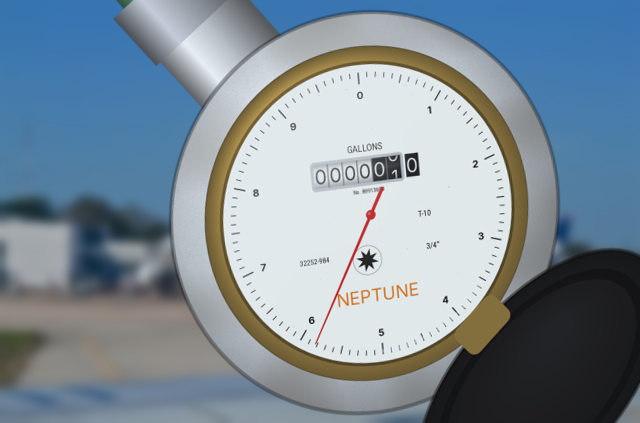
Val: 5.8 gal
